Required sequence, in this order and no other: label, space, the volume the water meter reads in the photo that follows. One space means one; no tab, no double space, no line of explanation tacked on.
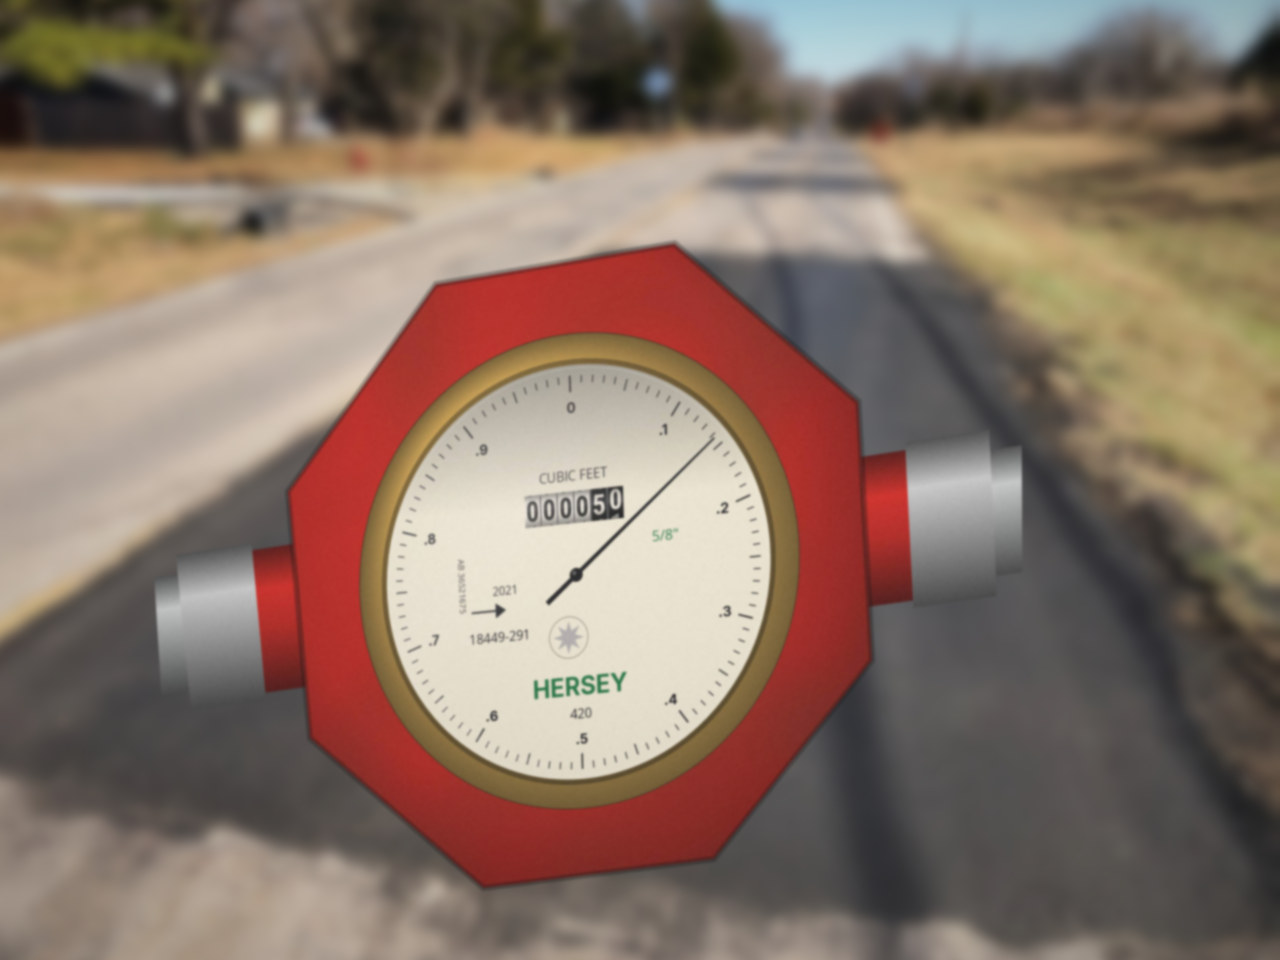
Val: 50.14 ft³
